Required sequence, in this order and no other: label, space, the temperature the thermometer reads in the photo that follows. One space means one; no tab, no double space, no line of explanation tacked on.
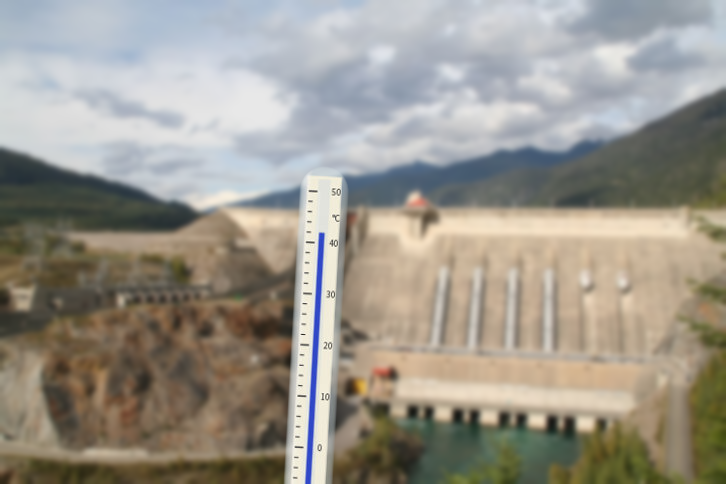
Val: 42 °C
